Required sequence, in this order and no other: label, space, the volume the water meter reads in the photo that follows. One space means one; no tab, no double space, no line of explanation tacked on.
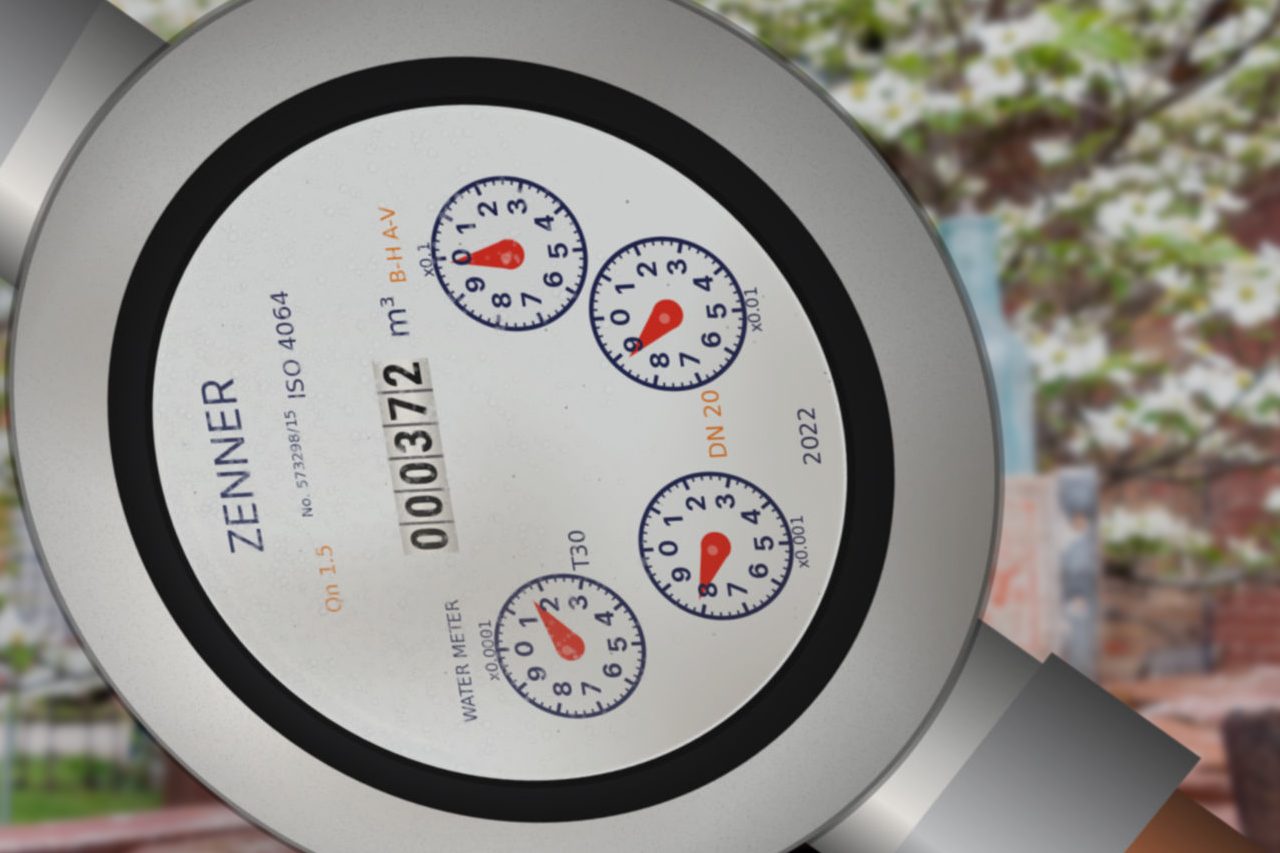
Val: 371.9881 m³
